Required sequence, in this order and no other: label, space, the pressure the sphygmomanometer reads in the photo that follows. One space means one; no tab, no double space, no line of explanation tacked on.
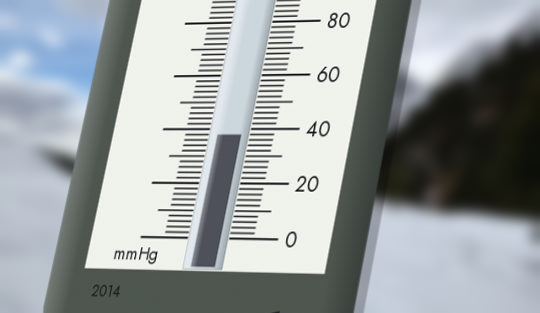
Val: 38 mmHg
